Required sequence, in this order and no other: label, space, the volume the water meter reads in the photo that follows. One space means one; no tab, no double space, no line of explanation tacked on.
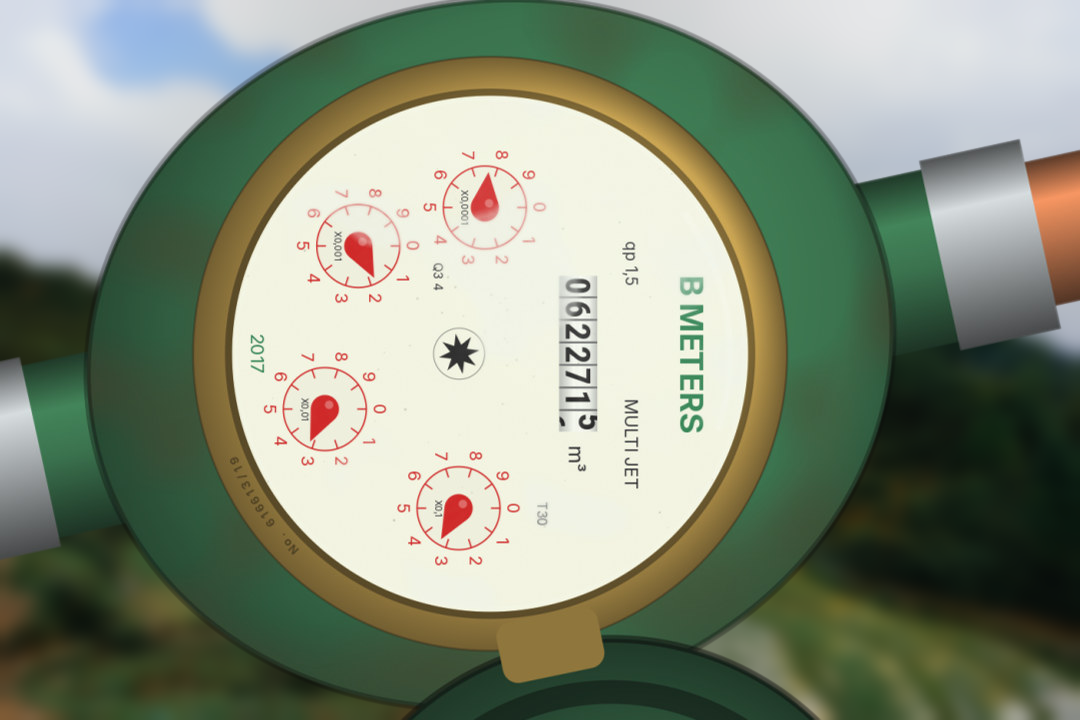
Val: 622715.3317 m³
